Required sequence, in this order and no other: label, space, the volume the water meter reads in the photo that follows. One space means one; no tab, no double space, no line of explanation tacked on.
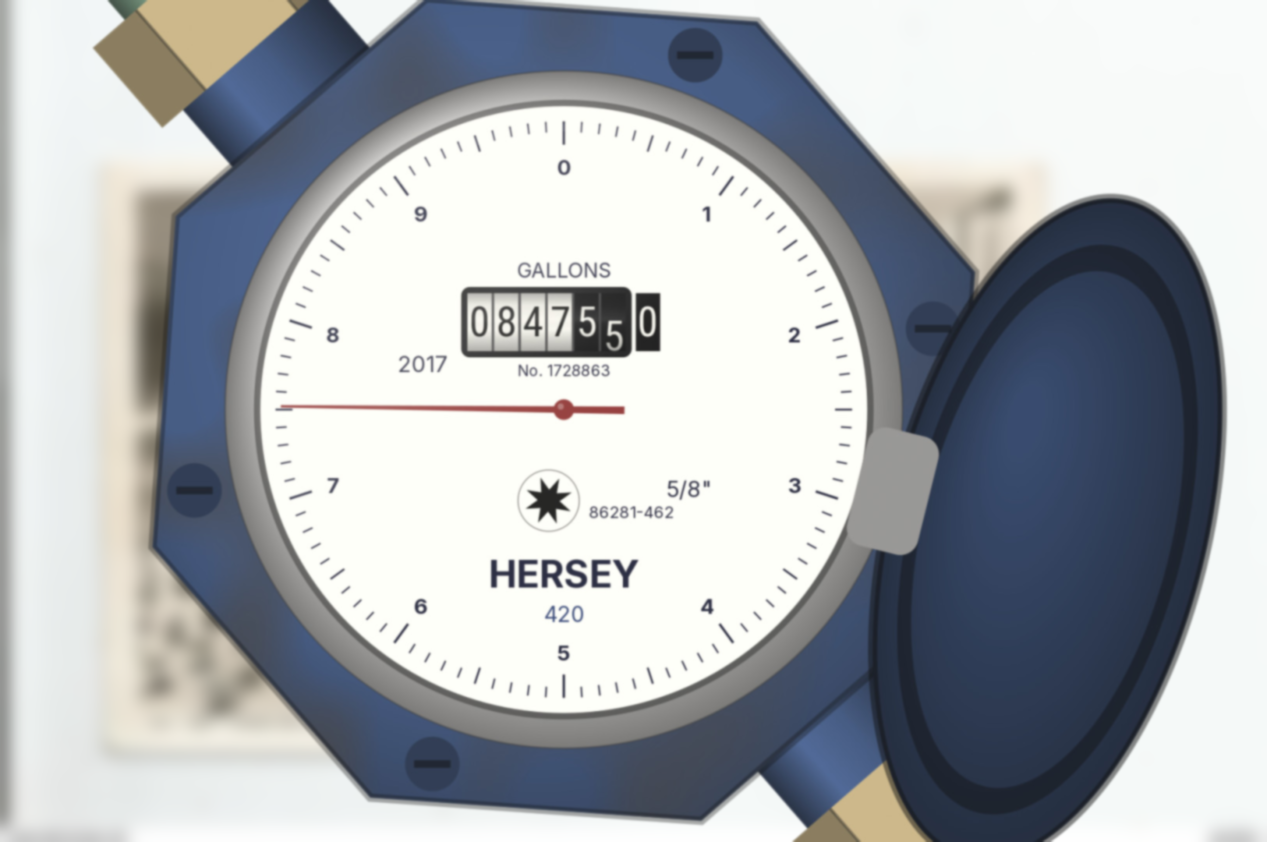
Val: 847547.5 gal
